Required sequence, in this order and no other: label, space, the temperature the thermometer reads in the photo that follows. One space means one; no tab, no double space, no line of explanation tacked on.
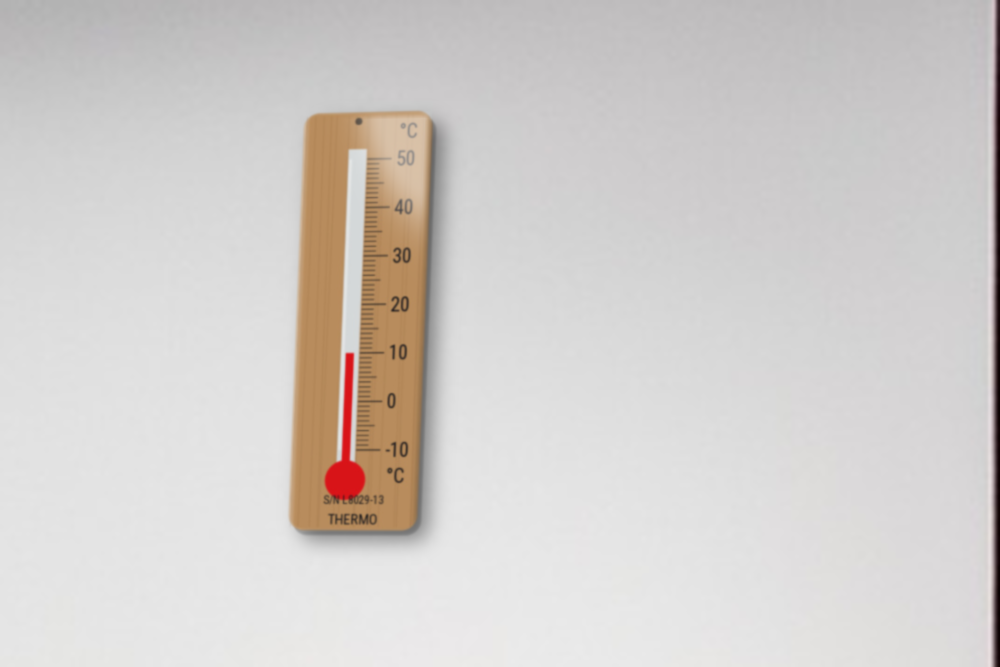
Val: 10 °C
